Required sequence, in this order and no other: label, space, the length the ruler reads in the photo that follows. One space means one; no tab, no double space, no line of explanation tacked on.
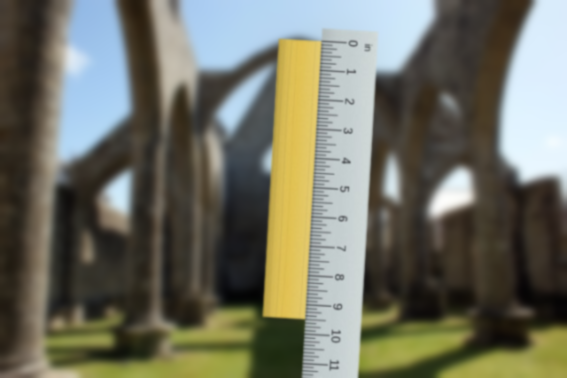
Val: 9.5 in
